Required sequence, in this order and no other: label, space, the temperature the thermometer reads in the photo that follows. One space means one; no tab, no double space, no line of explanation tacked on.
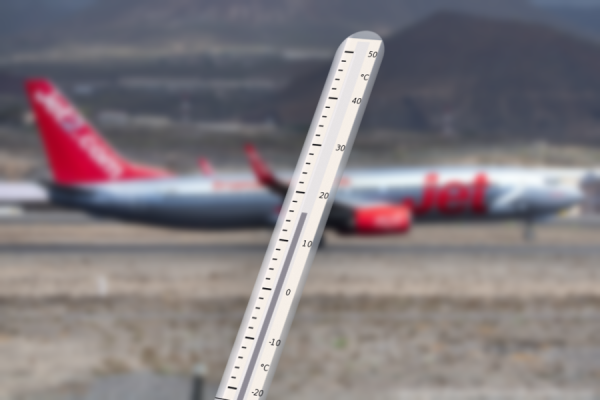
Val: 16 °C
